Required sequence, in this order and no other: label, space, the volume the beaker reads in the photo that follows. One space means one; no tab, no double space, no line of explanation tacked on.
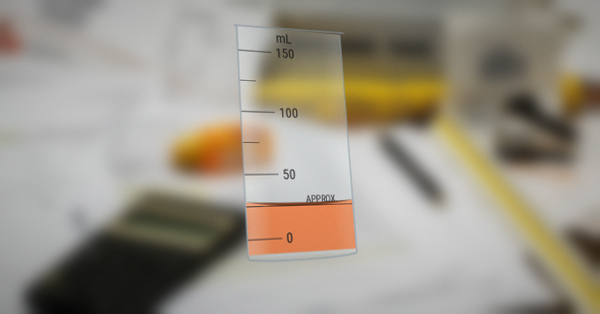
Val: 25 mL
